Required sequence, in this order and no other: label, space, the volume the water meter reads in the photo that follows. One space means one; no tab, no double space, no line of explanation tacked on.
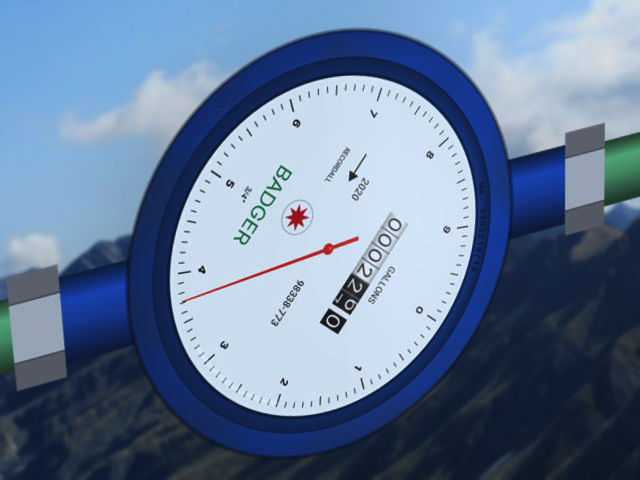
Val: 2263.7 gal
